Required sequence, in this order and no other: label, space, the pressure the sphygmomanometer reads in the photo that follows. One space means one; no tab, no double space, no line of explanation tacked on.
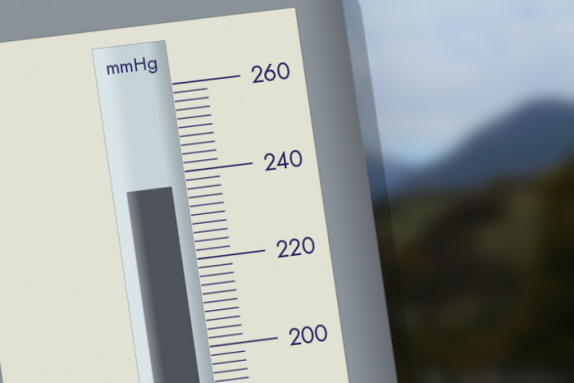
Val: 237 mmHg
